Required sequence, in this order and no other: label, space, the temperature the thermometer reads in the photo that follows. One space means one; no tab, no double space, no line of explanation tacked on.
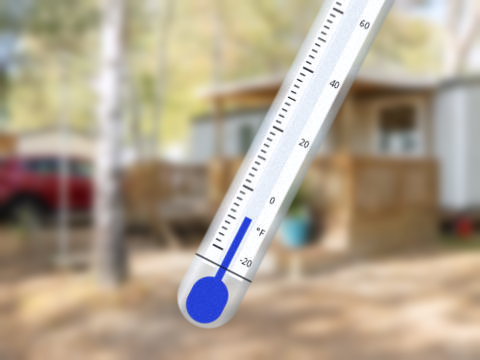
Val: -8 °F
